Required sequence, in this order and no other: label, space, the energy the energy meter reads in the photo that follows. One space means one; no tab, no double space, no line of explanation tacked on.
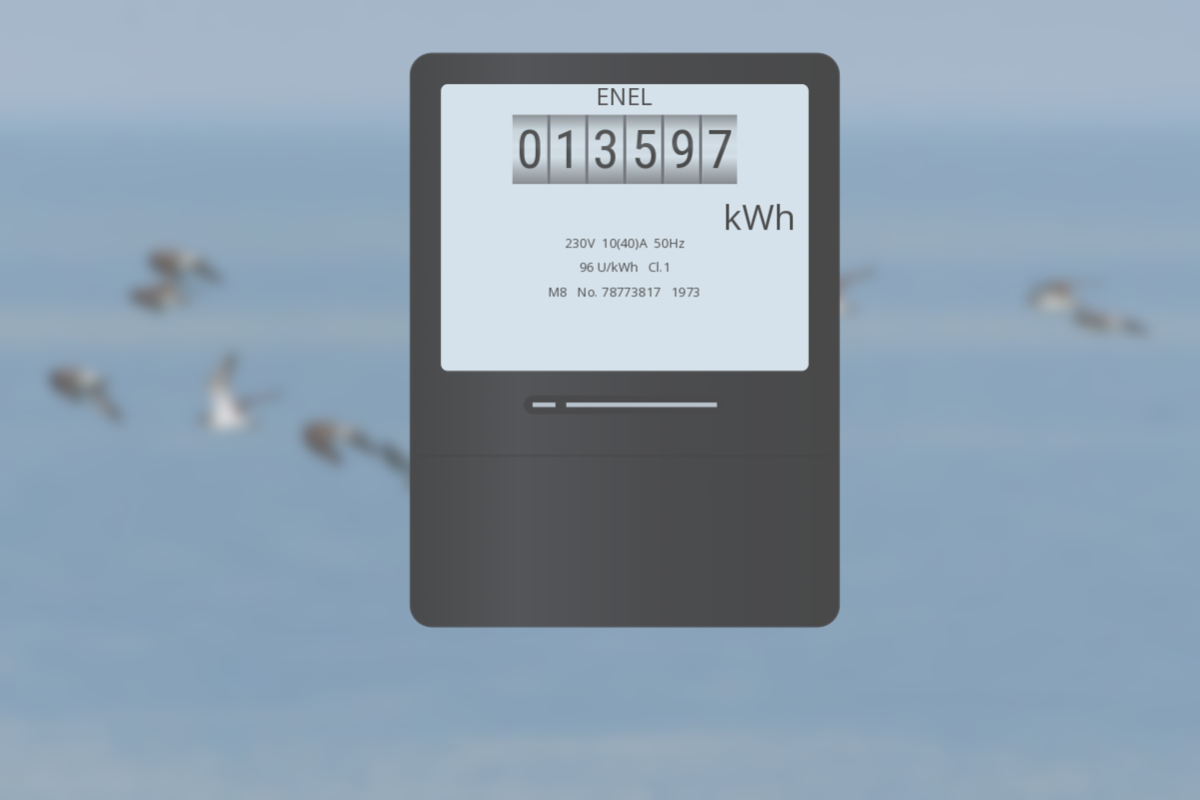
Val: 13597 kWh
